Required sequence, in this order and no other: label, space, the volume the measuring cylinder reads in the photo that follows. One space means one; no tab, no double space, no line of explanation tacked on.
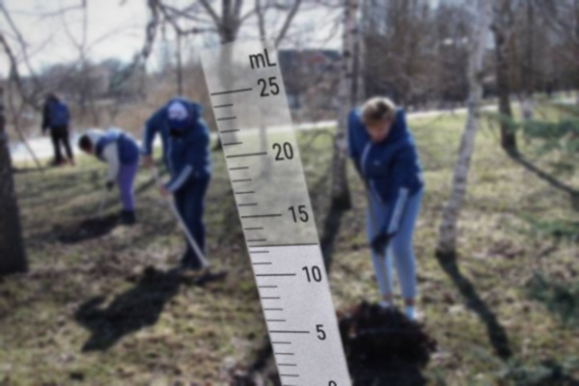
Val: 12.5 mL
